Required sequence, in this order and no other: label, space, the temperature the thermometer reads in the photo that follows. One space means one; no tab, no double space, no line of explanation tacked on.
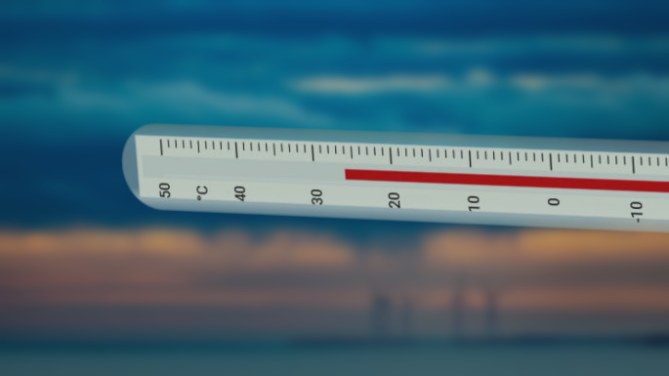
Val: 26 °C
